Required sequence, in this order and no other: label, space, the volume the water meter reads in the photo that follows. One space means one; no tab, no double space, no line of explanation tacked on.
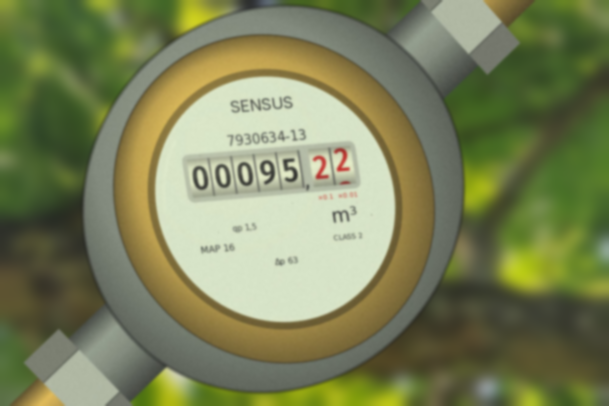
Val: 95.22 m³
